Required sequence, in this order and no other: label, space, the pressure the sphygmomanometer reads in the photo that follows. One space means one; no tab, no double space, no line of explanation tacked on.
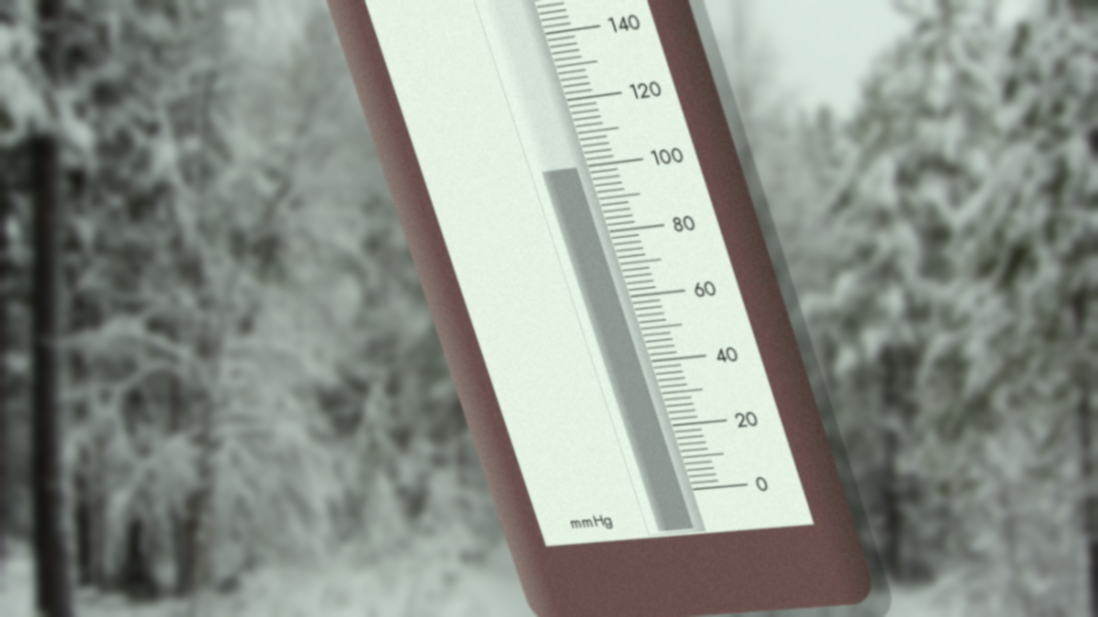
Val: 100 mmHg
